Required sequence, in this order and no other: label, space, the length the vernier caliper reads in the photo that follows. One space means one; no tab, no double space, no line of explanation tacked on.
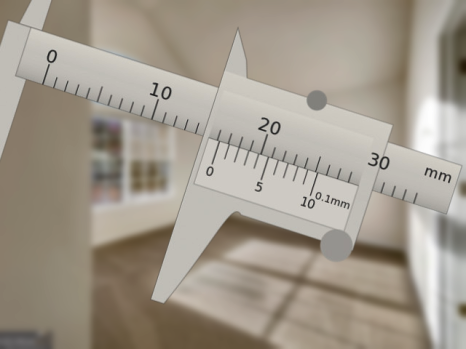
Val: 16.2 mm
